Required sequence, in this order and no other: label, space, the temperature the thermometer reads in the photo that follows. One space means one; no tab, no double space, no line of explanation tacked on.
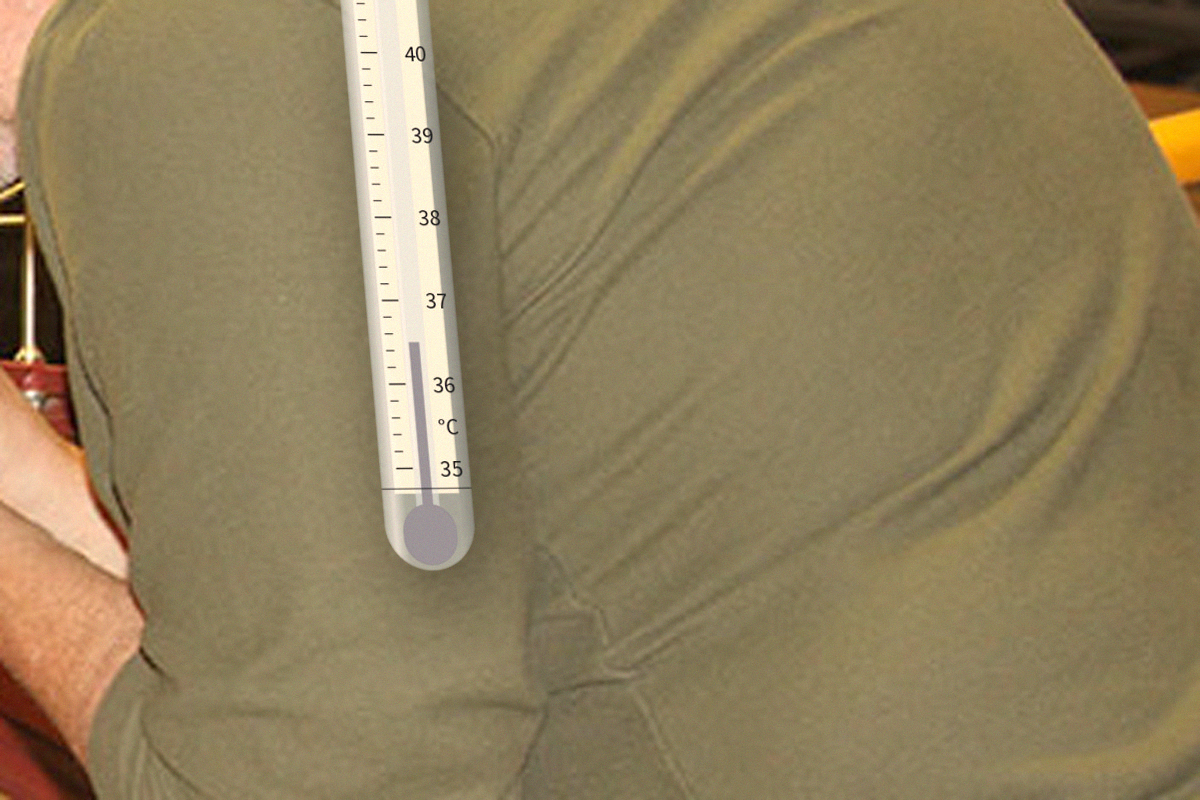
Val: 36.5 °C
